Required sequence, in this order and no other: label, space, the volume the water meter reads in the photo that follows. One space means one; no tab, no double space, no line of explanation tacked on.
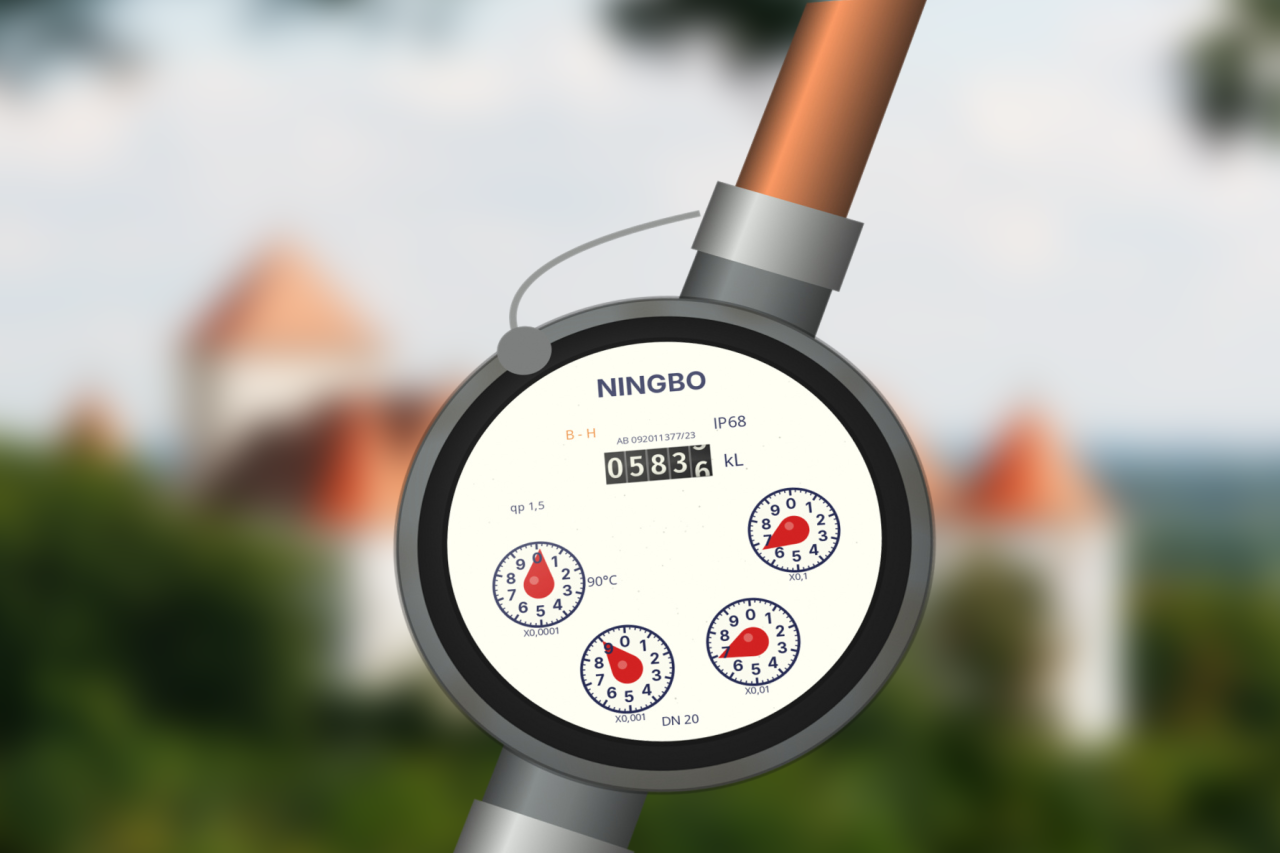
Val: 5835.6690 kL
